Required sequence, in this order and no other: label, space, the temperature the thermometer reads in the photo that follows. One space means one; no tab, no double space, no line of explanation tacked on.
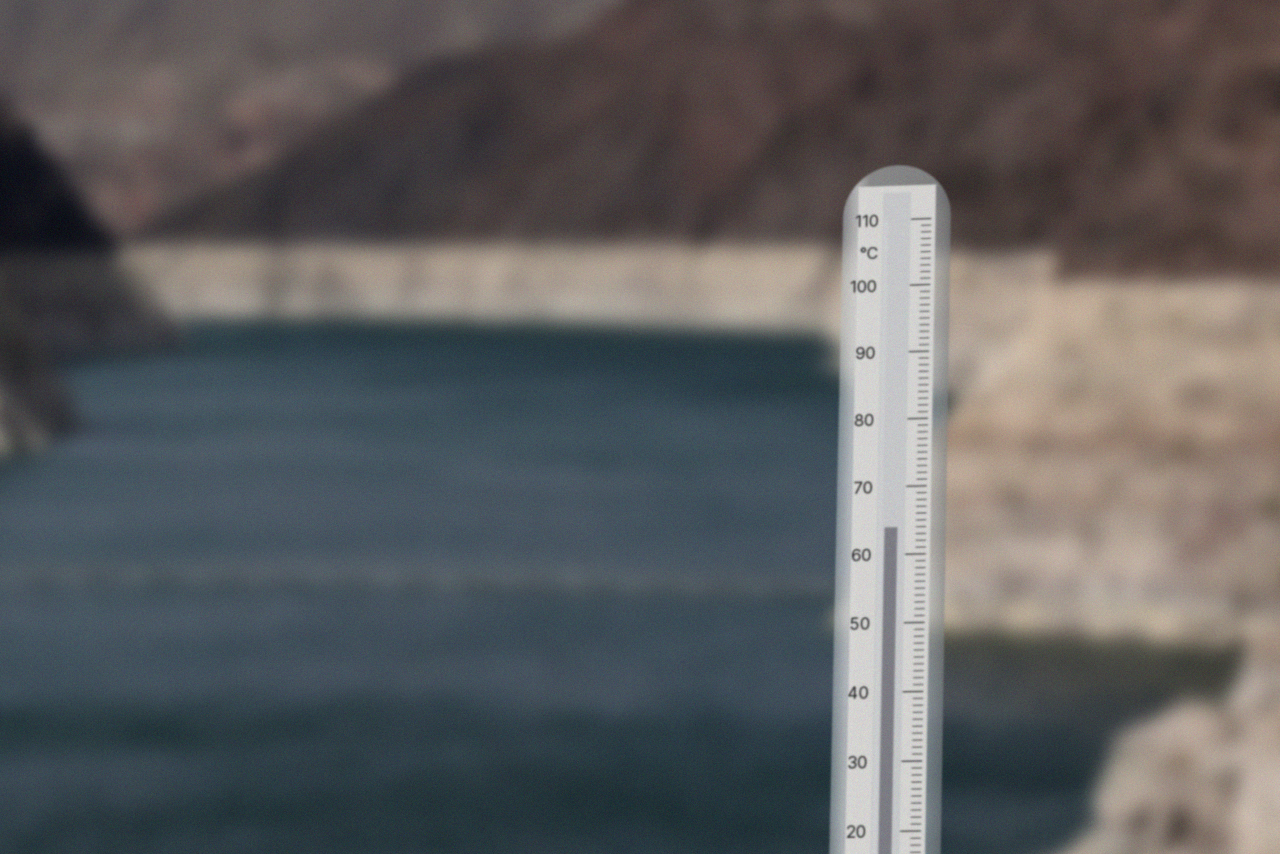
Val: 64 °C
